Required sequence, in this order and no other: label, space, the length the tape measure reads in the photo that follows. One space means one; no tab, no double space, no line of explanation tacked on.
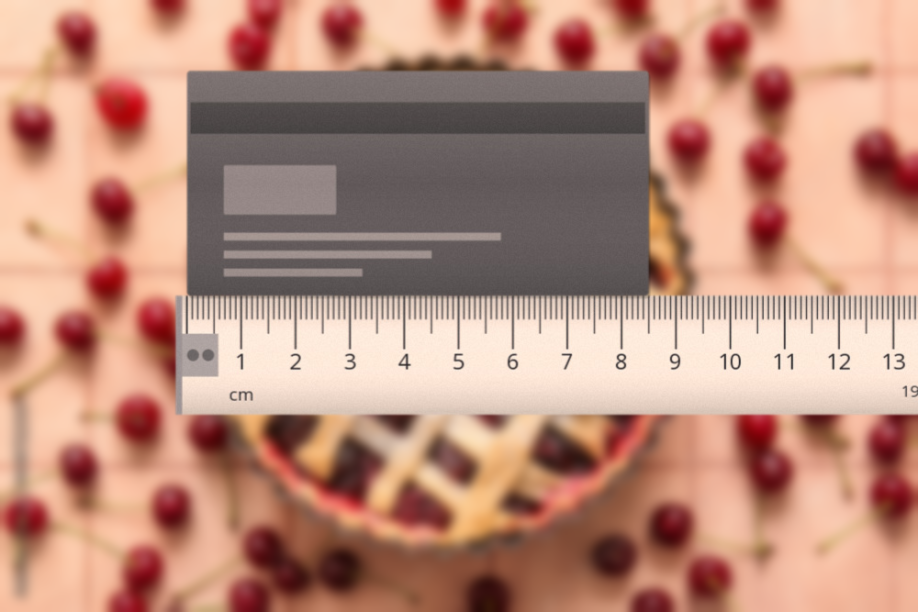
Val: 8.5 cm
